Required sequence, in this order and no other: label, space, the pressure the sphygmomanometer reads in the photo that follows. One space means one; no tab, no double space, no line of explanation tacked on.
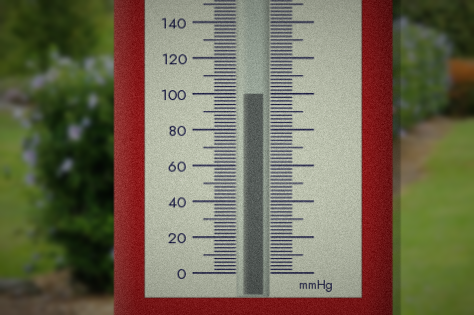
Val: 100 mmHg
